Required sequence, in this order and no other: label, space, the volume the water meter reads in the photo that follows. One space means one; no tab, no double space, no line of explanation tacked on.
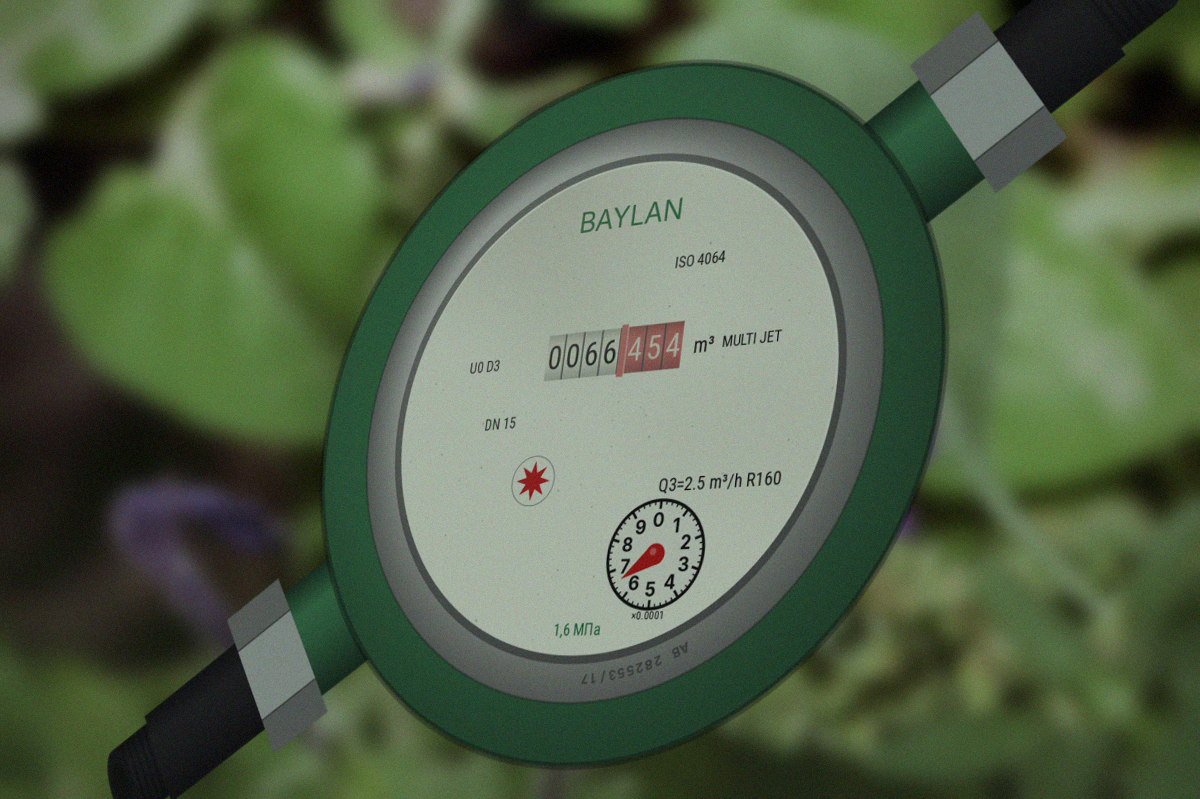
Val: 66.4546 m³
